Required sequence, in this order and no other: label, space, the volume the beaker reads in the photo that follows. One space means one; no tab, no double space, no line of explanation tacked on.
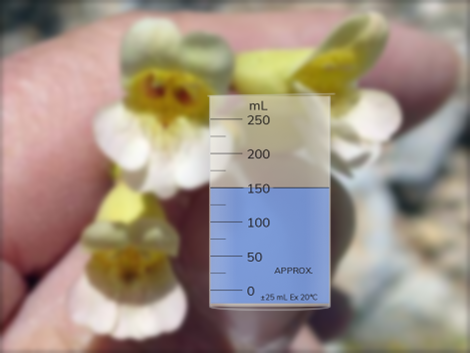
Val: 150 mL
